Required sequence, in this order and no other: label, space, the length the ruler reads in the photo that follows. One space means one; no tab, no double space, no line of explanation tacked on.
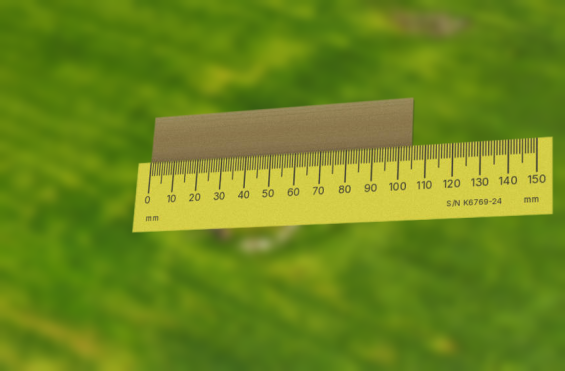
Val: 105 mm
